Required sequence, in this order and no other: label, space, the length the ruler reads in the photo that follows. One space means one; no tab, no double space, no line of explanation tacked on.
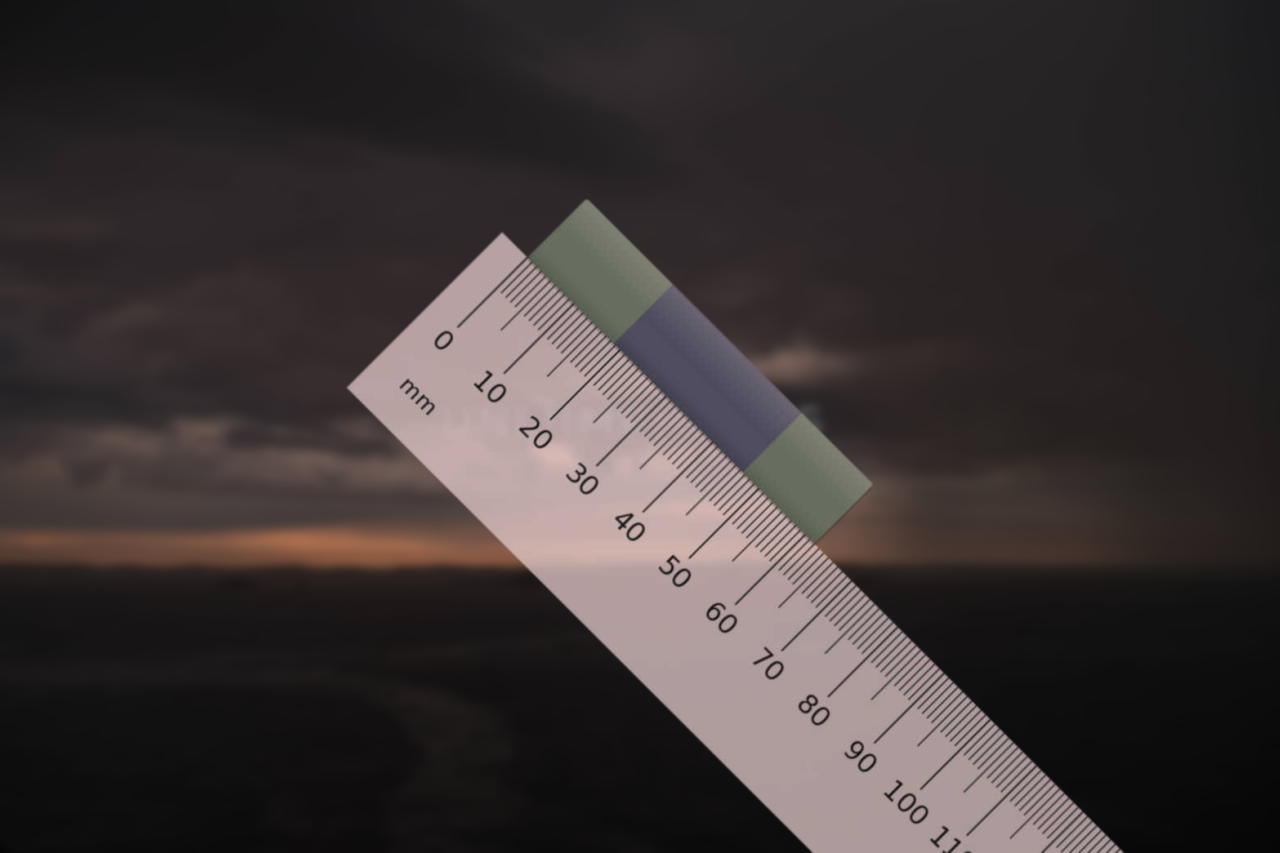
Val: 62 mm
